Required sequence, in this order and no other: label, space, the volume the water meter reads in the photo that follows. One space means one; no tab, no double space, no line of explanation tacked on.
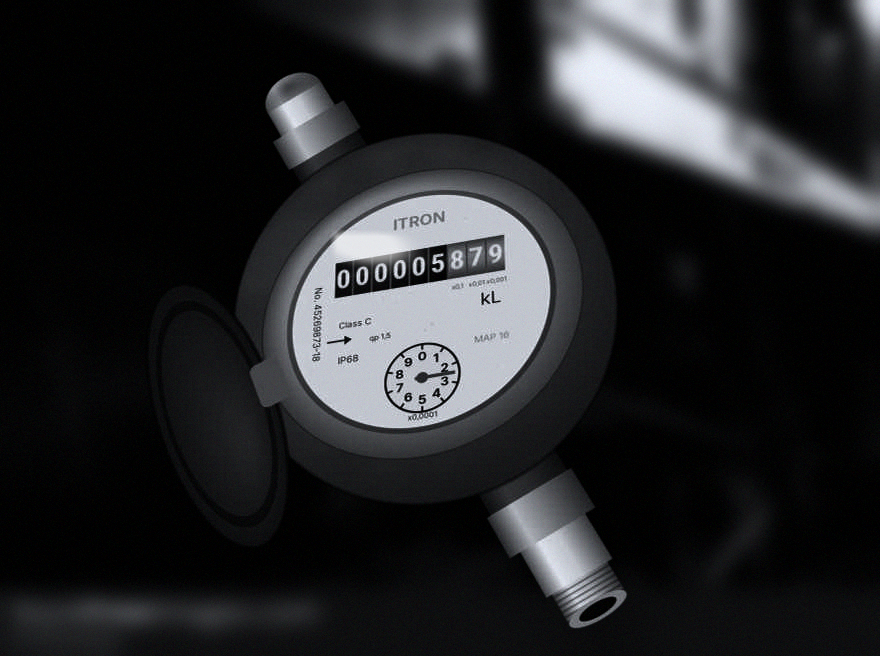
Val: 5.8792 kL
